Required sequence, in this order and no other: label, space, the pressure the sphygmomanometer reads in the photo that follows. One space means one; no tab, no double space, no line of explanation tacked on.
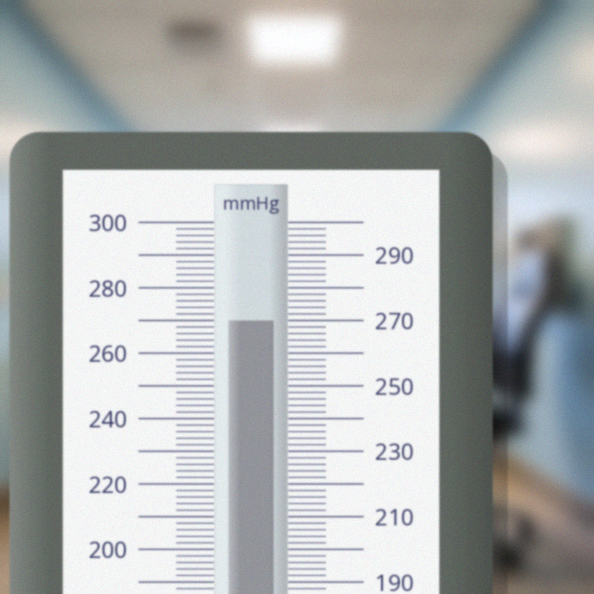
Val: 270 mmHg
